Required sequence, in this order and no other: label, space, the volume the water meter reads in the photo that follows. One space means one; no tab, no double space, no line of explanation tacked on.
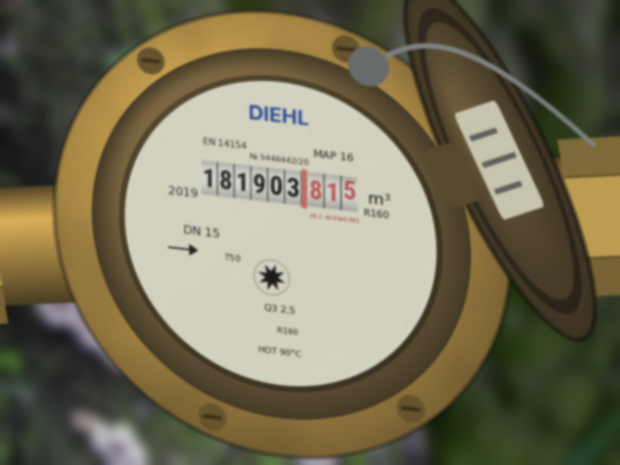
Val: 181903.815 m³
